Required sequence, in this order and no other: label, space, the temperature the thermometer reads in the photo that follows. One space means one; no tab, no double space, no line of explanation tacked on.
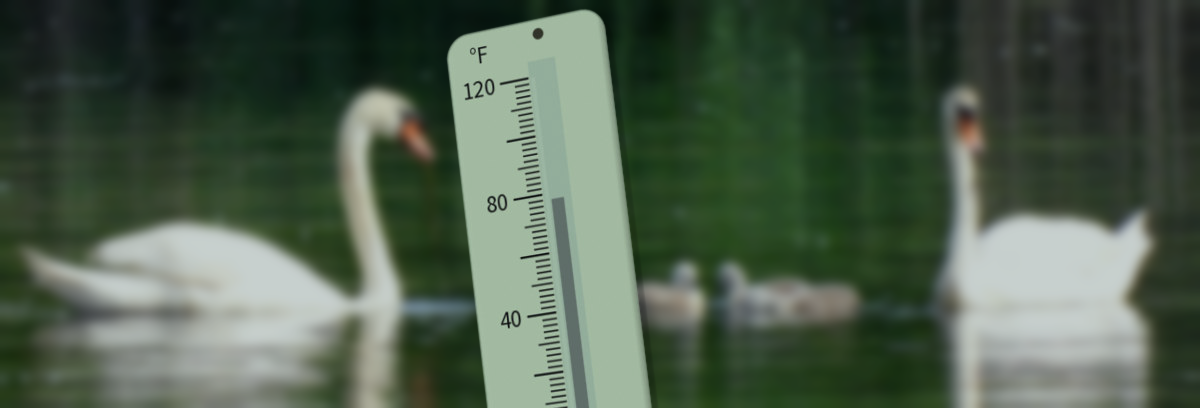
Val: 78 °F
